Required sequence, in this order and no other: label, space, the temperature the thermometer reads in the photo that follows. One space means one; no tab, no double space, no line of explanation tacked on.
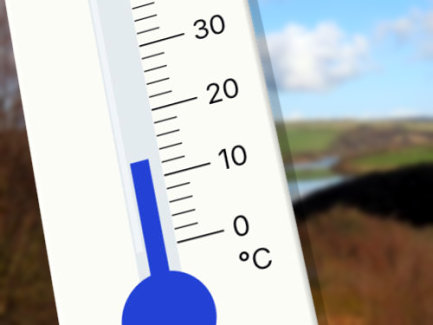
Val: 13 °C
